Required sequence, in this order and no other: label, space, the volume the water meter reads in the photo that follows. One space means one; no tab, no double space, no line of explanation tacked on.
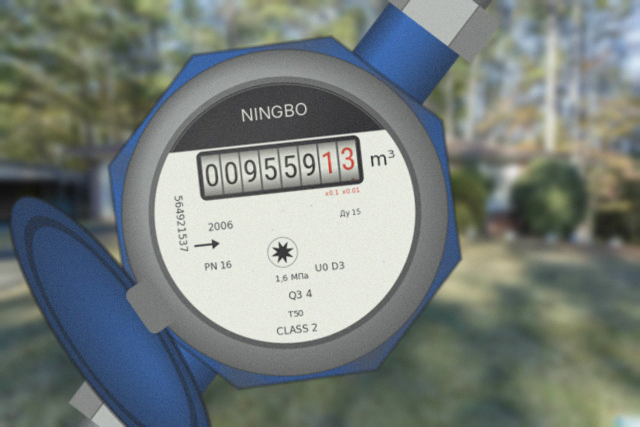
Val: 9559.13 m³
